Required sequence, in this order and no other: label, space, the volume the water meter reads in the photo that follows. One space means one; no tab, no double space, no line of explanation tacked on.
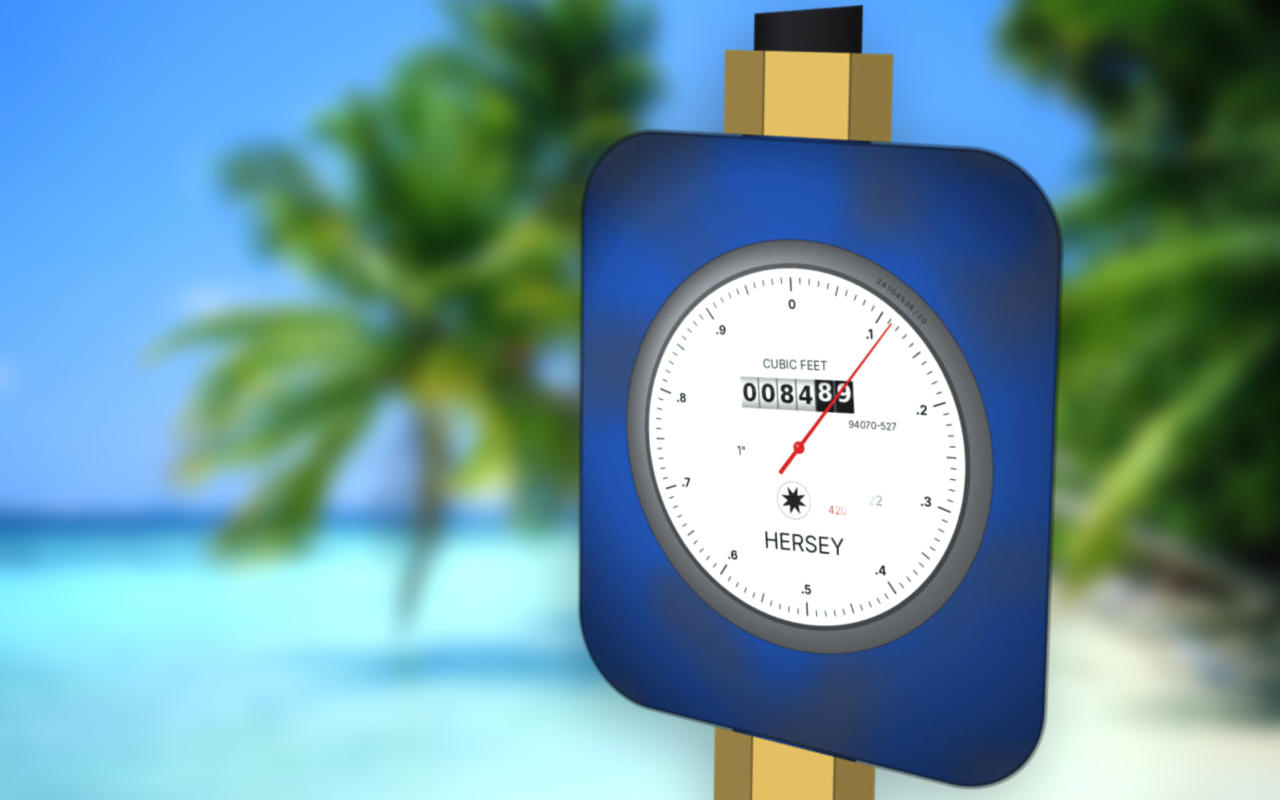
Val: 8489.11 ft³
